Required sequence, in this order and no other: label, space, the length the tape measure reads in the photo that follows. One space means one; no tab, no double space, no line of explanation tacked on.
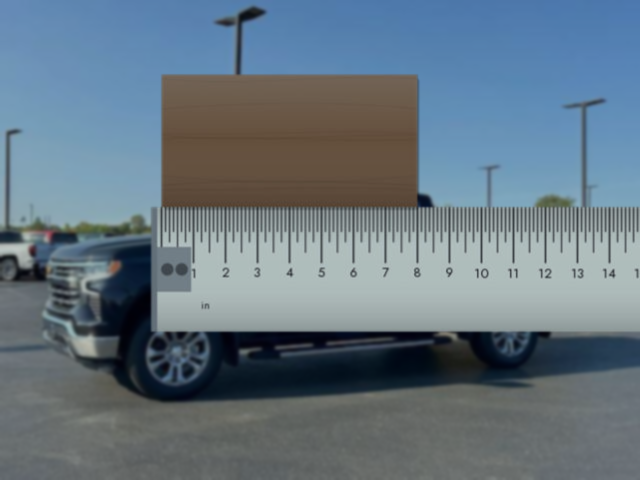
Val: 8 in
